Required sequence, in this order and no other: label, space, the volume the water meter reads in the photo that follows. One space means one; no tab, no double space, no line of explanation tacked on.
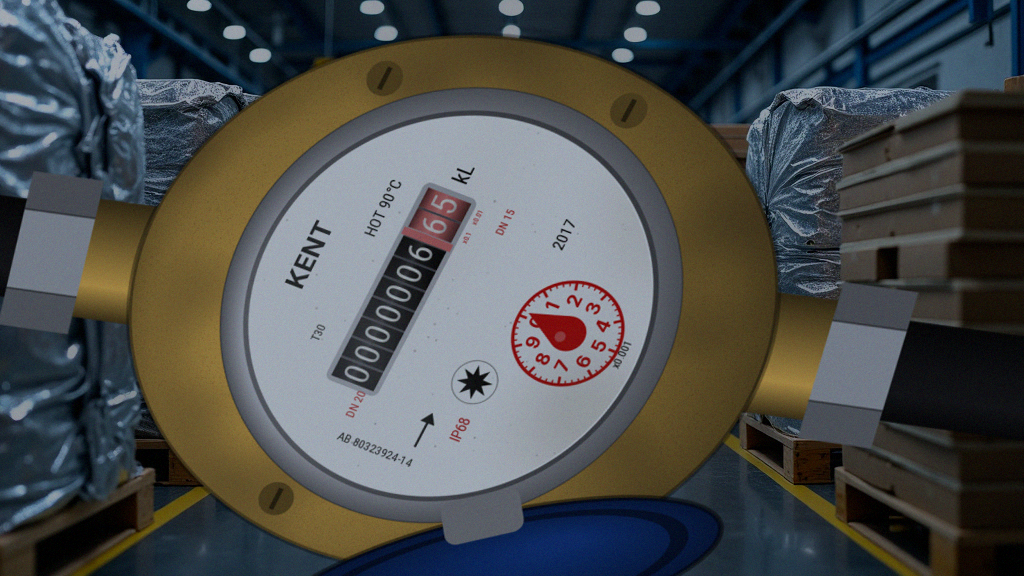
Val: 6.650 kL
